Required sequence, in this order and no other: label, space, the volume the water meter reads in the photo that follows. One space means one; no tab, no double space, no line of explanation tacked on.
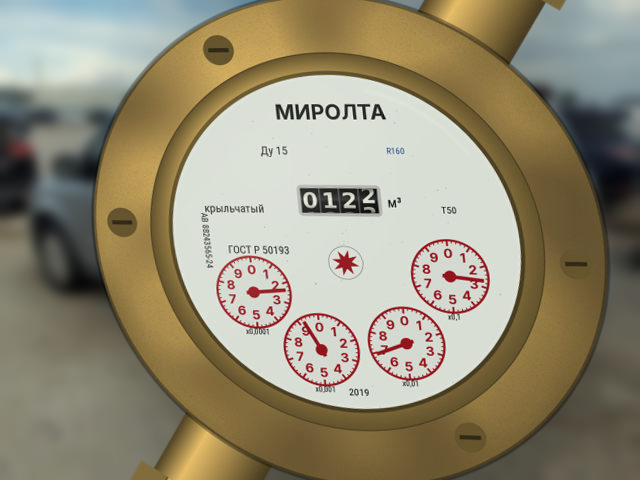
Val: 122.2692 m³
